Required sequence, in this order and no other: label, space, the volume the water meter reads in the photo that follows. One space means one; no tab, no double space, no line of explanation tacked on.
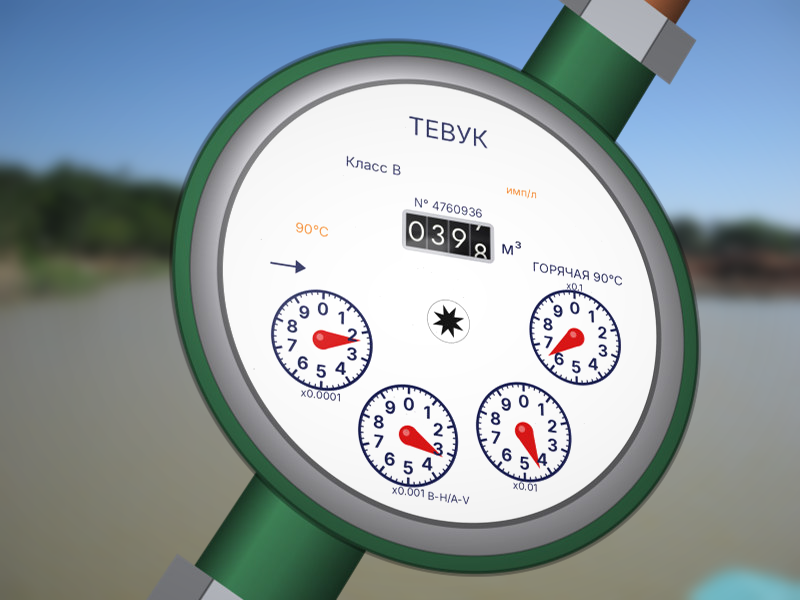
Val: 397.6432 m³
